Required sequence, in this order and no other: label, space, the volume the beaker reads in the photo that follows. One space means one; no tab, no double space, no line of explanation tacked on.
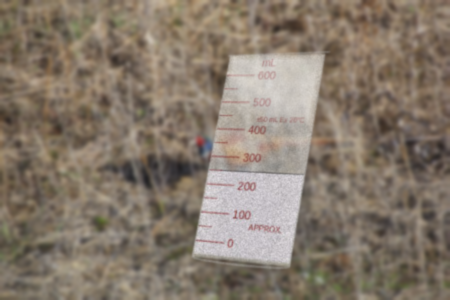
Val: 250 mL
